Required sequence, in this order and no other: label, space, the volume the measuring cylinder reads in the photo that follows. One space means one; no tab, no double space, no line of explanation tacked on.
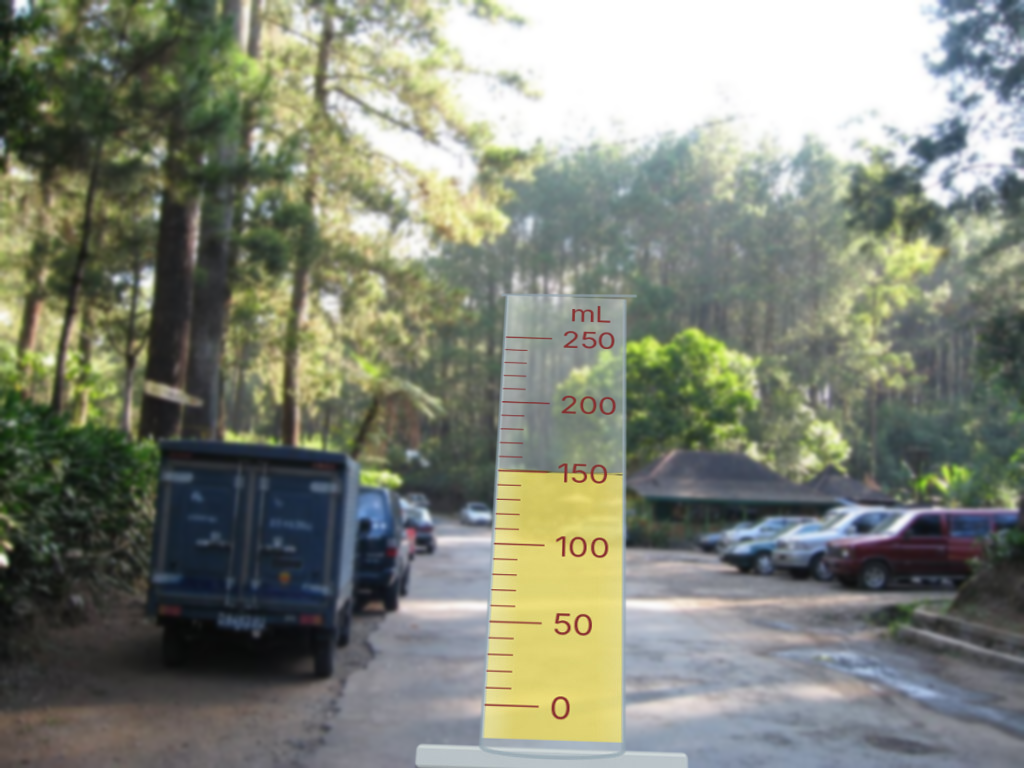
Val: 150 mL
